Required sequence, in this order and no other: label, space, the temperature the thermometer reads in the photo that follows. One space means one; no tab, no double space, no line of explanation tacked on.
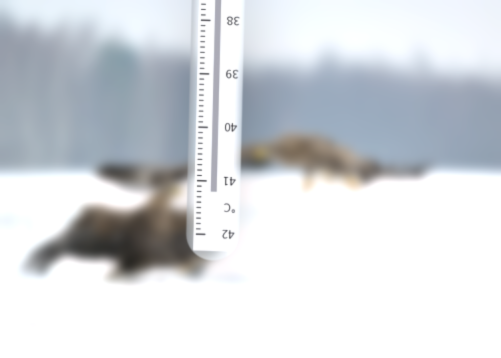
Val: 41.2 °C
